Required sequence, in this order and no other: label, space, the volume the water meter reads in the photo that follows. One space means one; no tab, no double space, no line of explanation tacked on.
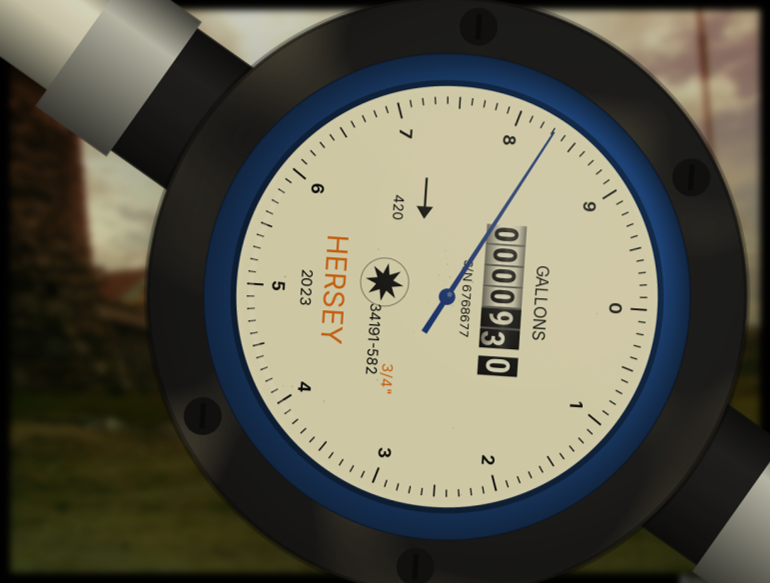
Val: 928.3 gal
